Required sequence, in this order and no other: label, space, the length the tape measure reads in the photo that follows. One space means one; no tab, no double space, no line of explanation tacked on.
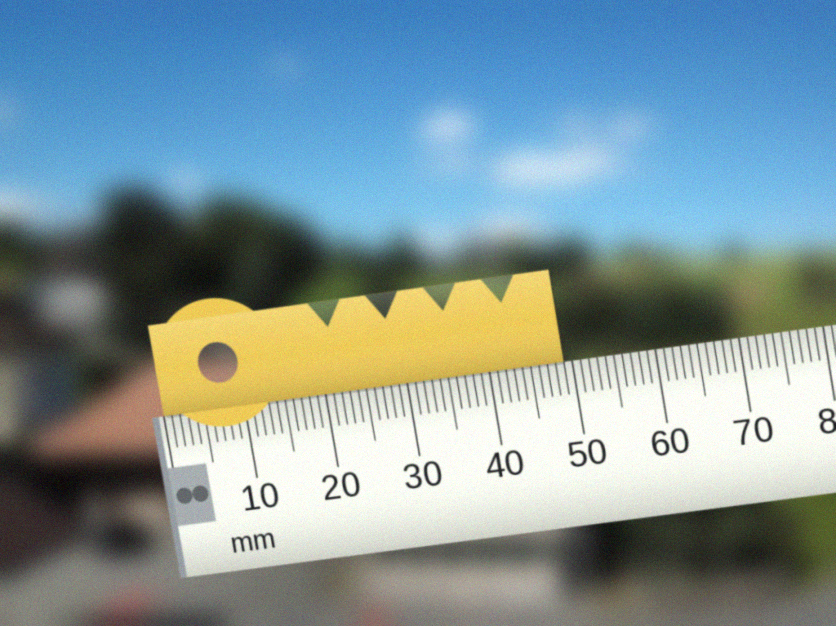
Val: 49 mm
